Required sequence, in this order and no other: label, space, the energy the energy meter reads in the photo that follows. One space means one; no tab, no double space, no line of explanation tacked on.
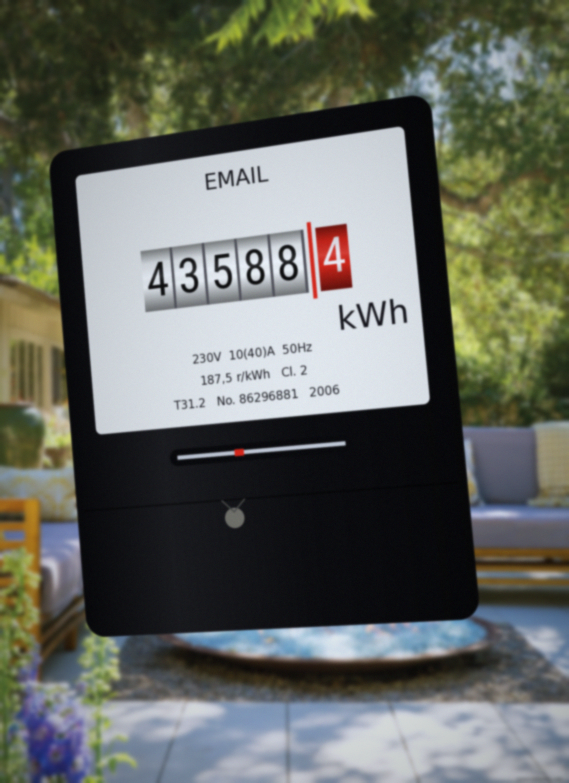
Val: 43588.4 kWh
